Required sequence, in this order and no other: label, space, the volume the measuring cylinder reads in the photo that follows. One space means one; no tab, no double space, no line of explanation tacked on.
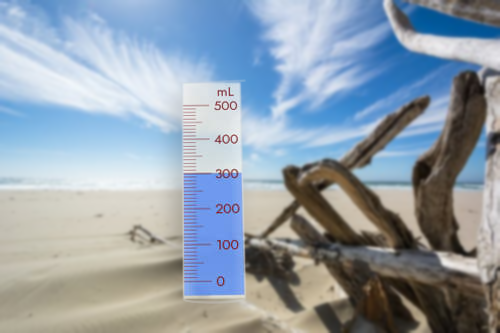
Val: 300 mL
